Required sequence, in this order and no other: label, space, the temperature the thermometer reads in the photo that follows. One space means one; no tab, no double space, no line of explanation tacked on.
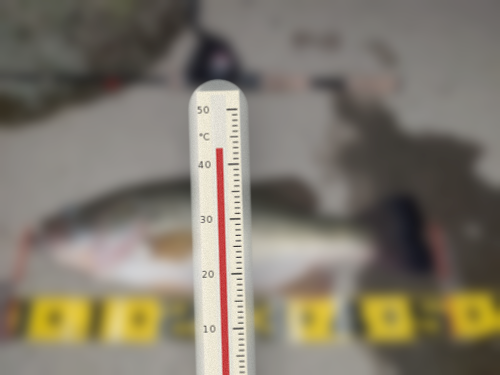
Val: 43 °C
